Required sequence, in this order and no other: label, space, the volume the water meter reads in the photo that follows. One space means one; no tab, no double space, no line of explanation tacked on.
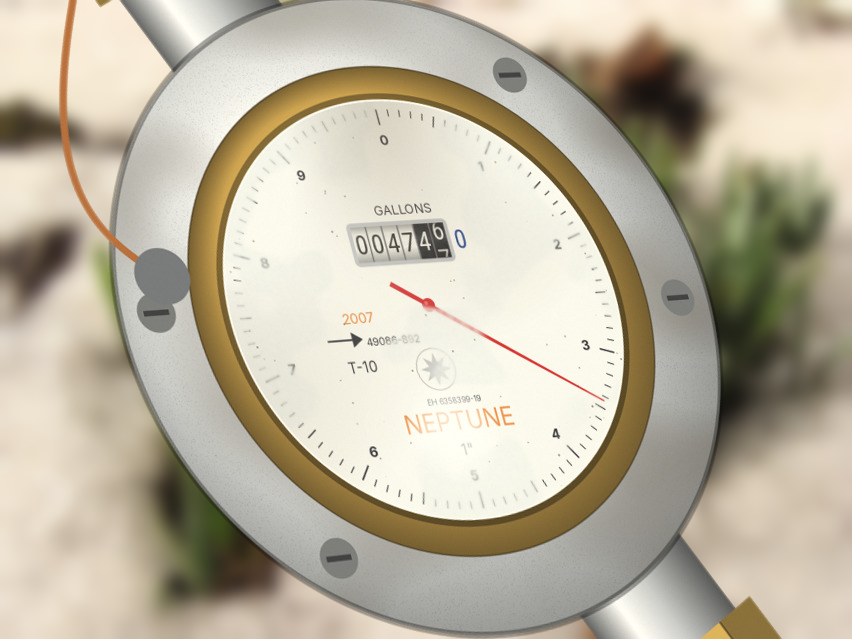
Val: 47463.4 gal
